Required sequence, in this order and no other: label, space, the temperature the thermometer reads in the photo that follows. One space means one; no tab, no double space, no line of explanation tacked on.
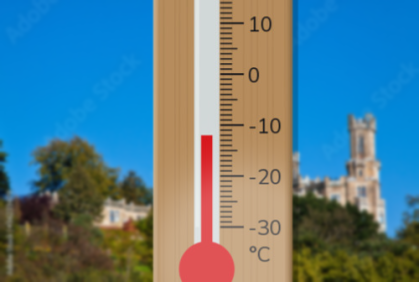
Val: -12 °C
